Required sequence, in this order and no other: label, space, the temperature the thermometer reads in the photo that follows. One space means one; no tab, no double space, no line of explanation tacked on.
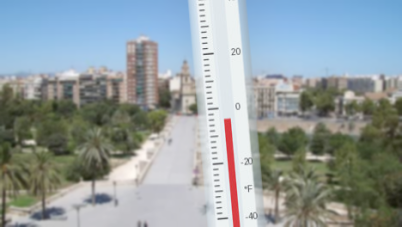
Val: -4 °F
